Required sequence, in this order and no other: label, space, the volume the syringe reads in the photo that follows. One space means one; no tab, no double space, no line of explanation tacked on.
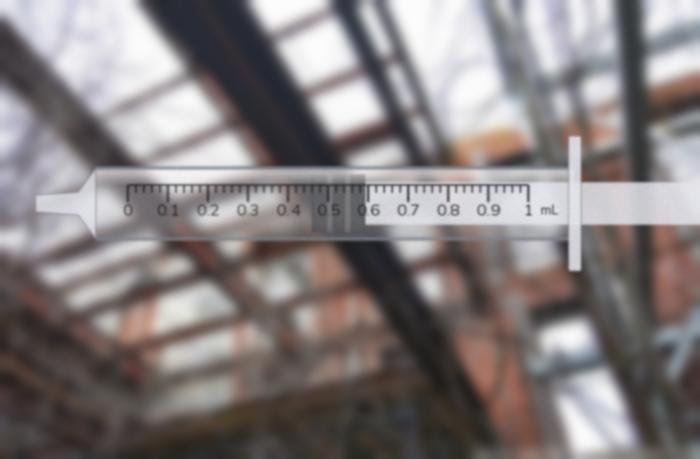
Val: 0.46 mL
